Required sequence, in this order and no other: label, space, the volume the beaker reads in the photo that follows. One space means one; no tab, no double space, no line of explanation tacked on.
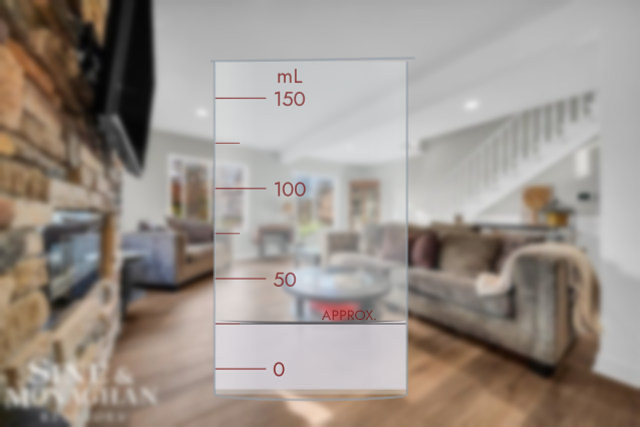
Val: 25 mL
